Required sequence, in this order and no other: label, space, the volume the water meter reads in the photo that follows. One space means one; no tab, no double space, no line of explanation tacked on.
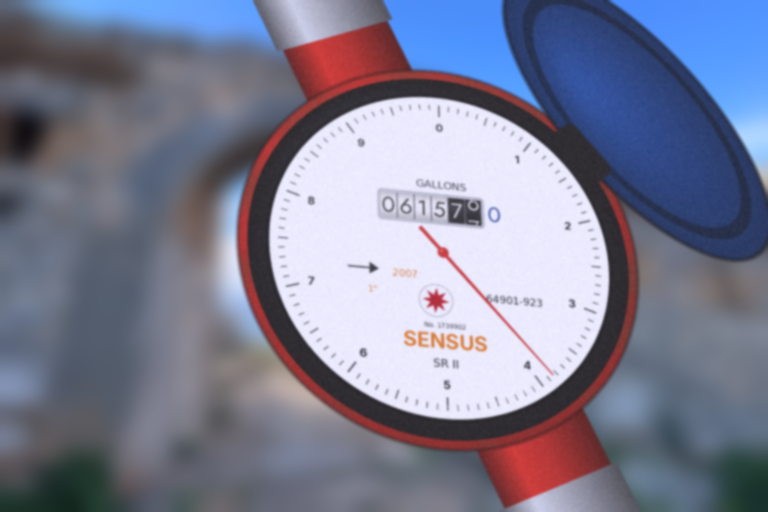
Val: 615763.8 gal
